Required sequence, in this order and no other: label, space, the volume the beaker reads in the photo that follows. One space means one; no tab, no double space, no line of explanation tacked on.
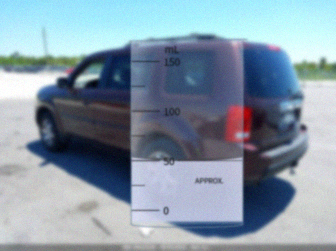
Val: 50 mL
